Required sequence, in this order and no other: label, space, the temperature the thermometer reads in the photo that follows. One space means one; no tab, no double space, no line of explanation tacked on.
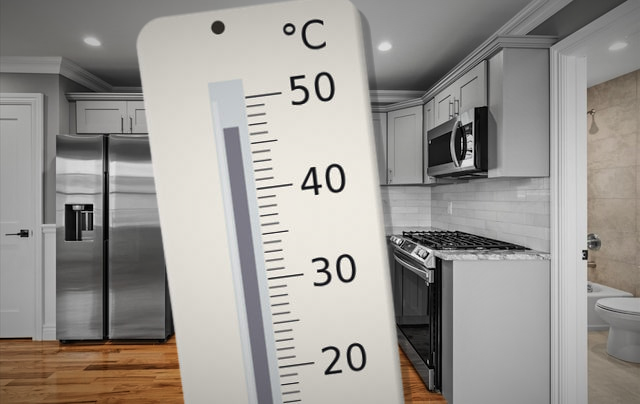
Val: 47 °C
